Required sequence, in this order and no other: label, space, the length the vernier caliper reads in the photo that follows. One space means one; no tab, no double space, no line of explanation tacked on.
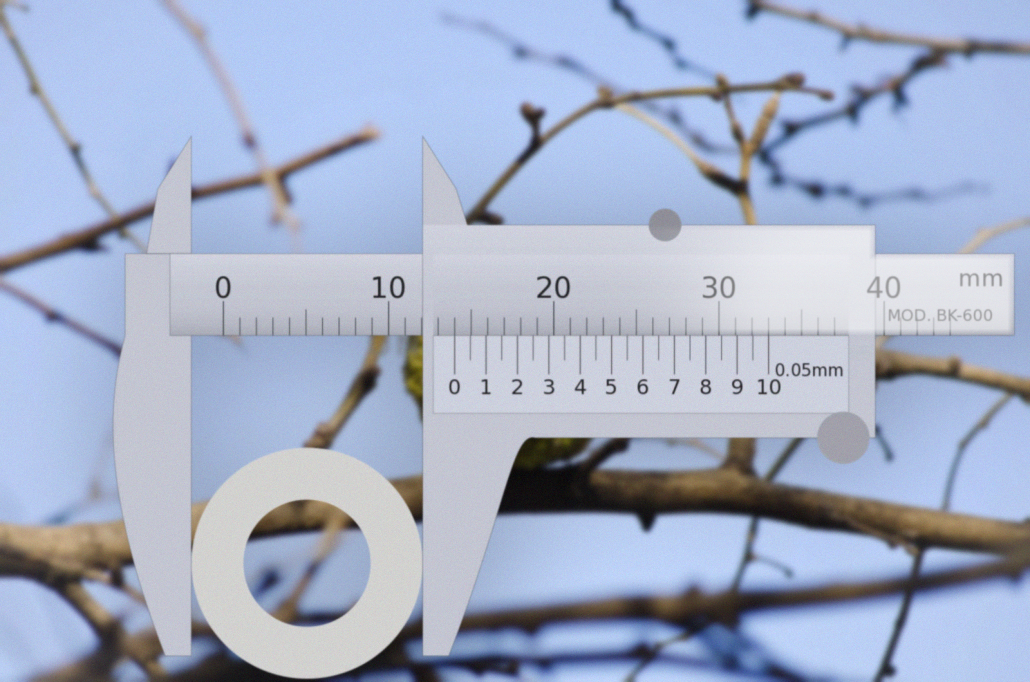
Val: 14.0 mm
